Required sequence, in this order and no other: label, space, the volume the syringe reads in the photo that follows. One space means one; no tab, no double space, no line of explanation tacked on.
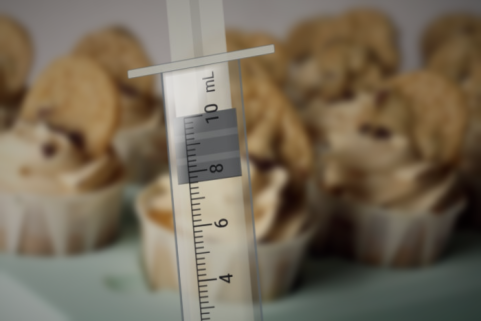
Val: 7.6 mL
